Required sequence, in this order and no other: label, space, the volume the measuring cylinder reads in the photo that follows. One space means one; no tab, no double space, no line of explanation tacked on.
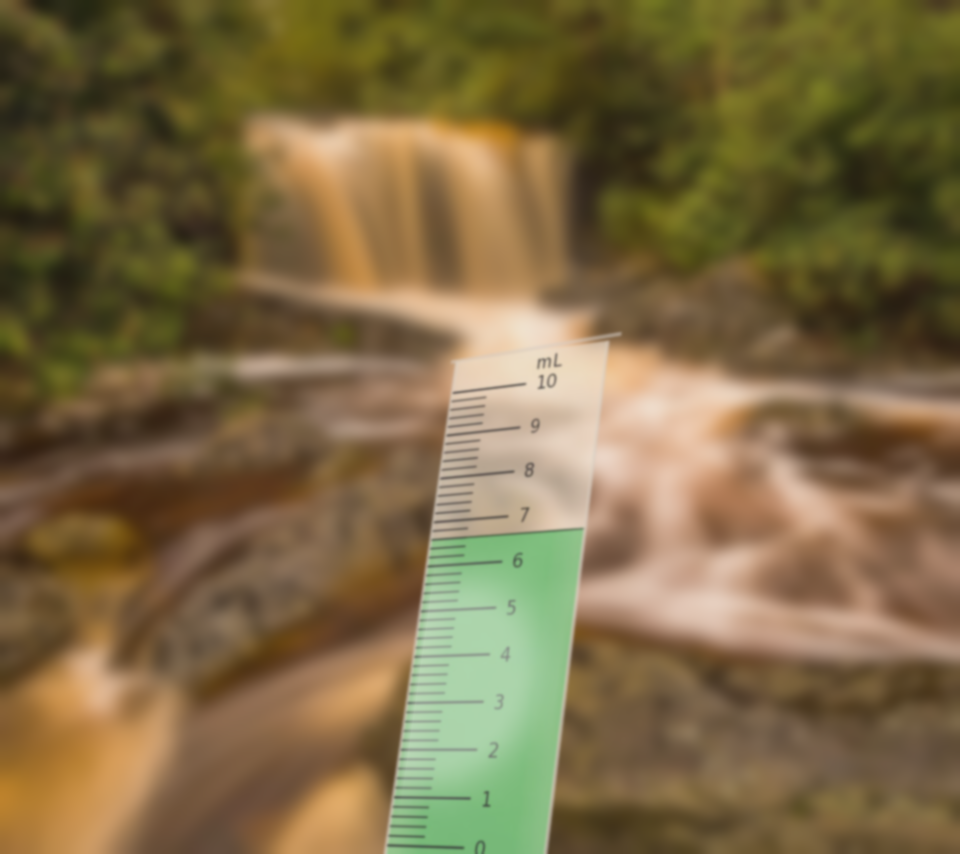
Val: 6.6 mL
